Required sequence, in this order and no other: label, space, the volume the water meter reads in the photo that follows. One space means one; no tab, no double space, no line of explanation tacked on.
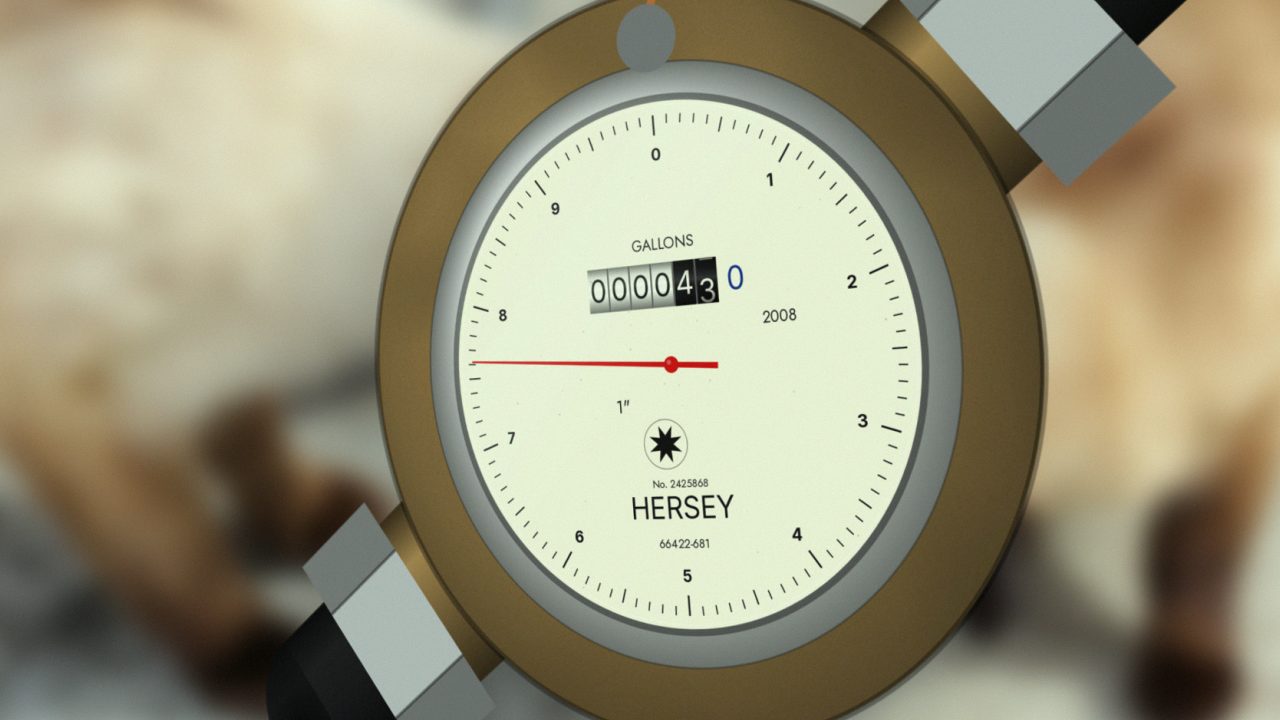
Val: 427.6 gal
